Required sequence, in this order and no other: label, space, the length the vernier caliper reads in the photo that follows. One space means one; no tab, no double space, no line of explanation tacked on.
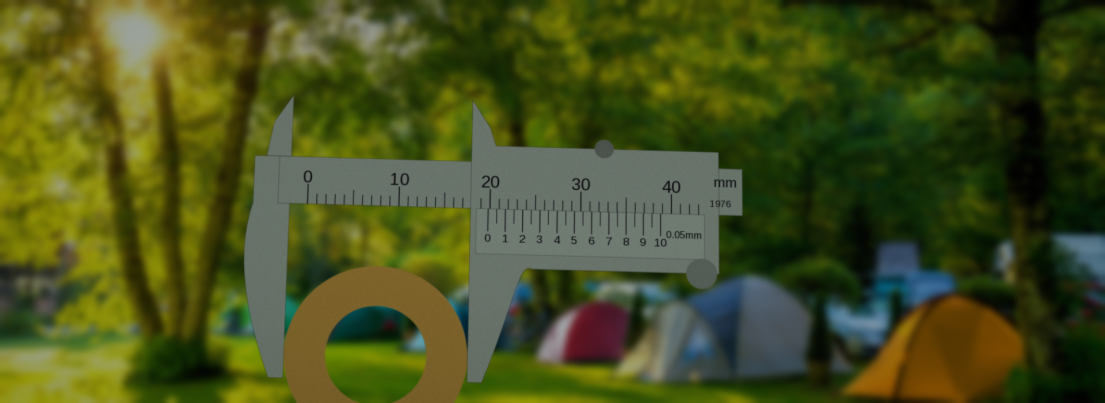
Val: 19.8 mm
